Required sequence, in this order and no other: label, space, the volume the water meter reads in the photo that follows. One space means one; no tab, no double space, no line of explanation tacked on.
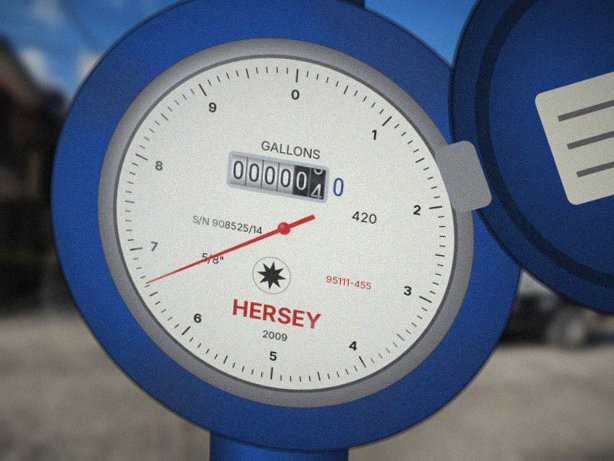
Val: 36.6 gal
